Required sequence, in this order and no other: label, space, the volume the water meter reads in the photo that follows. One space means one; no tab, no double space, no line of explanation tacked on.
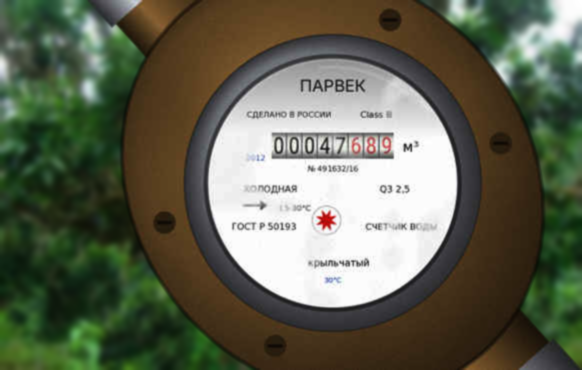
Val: 47.689 m³
